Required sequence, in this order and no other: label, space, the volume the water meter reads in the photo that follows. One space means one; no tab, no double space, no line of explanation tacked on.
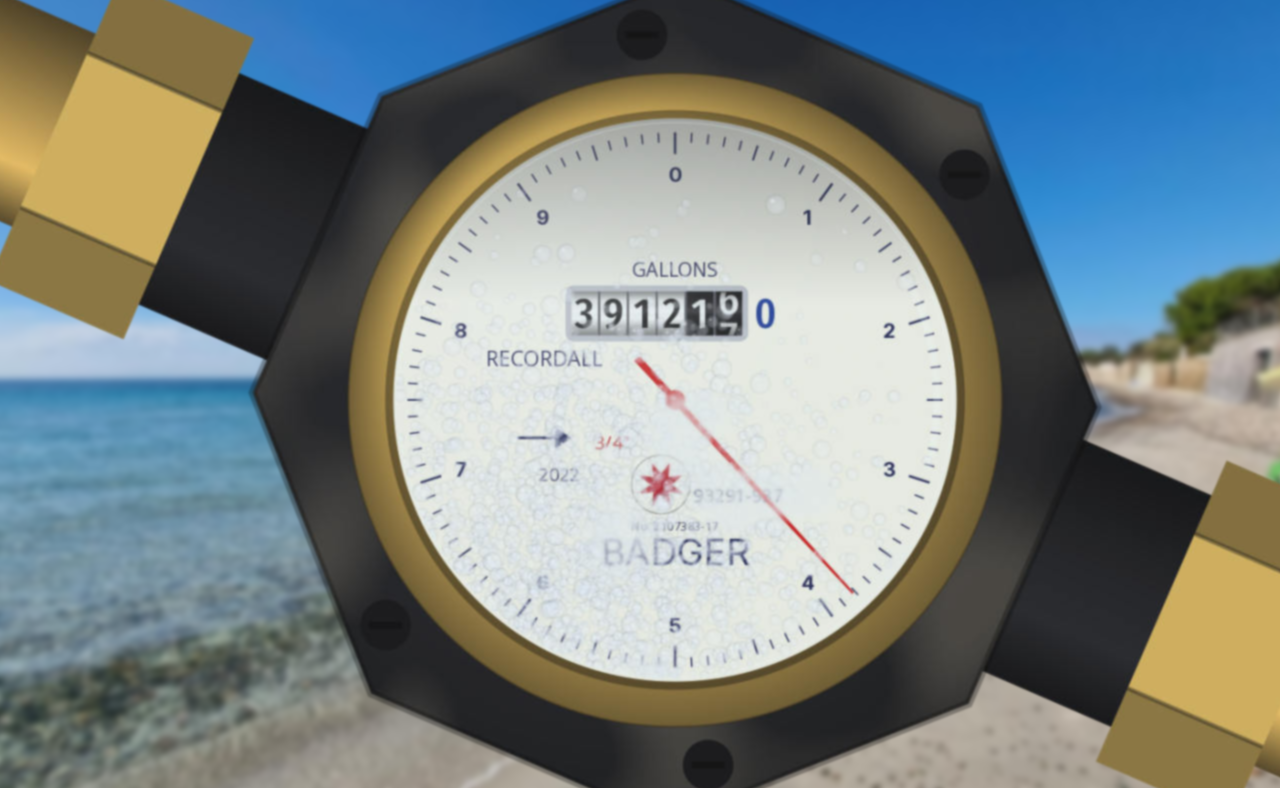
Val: 3912163.8 gal
